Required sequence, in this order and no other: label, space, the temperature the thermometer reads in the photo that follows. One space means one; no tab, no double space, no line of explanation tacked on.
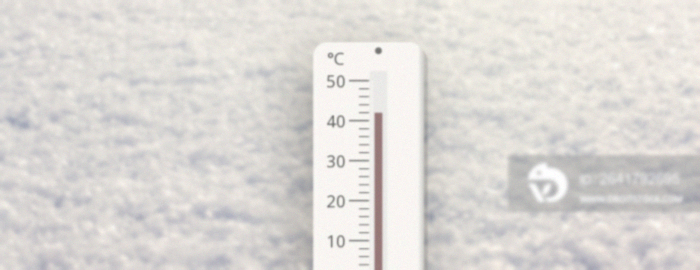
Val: 42 °C
